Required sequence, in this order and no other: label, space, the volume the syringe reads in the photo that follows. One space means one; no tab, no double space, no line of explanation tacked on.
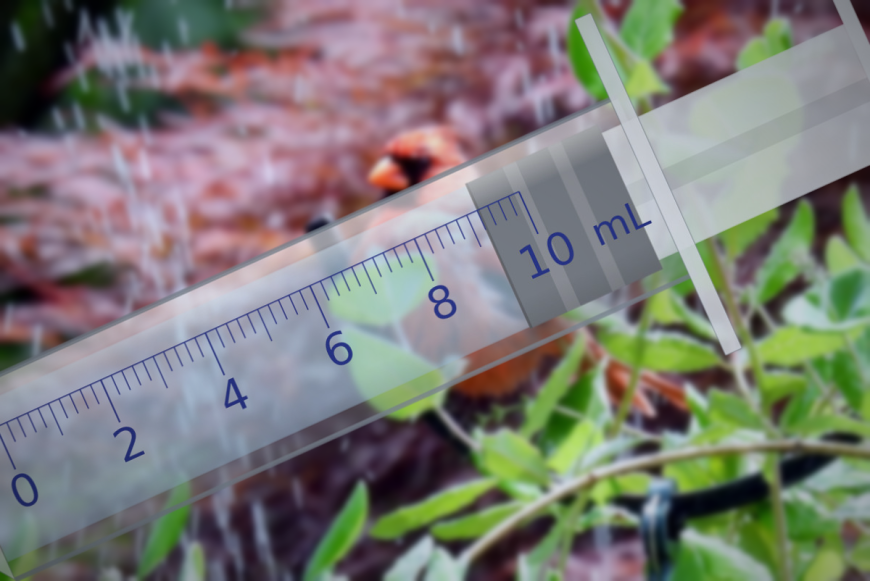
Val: 9.2 mL
